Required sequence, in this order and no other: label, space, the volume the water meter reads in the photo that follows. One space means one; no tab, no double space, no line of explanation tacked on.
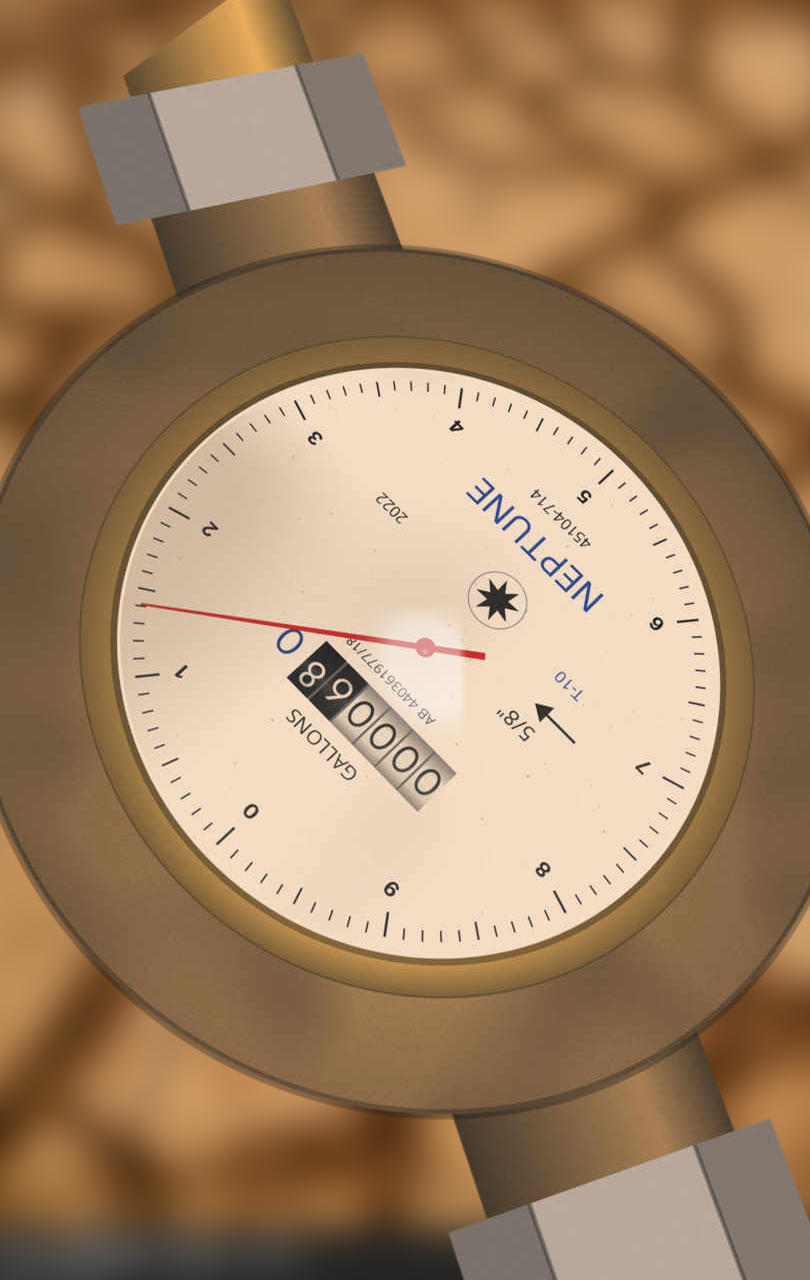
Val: 681.4 gal
